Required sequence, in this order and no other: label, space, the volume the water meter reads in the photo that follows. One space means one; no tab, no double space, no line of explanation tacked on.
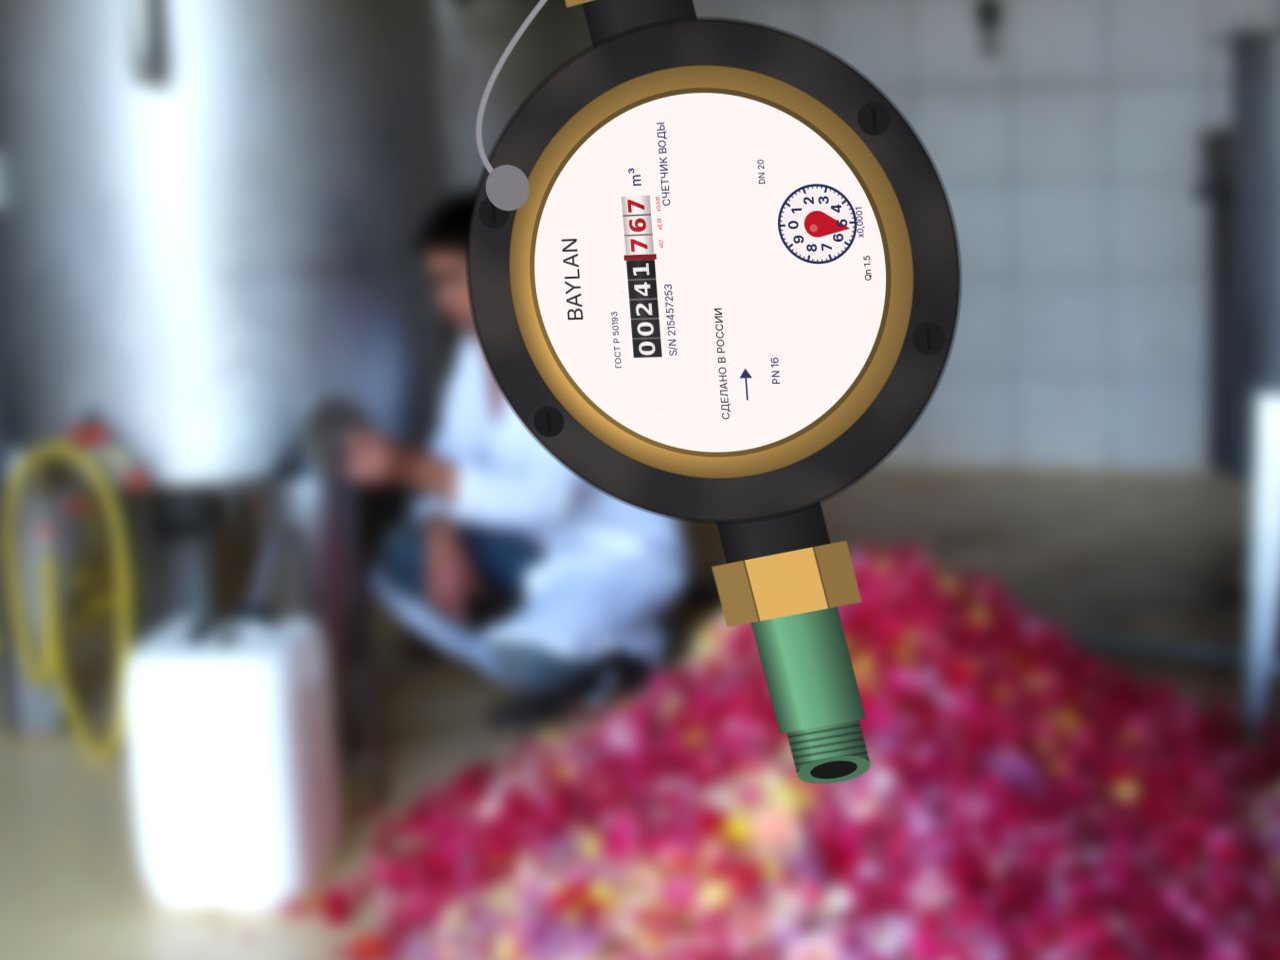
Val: 241.7675 m³
